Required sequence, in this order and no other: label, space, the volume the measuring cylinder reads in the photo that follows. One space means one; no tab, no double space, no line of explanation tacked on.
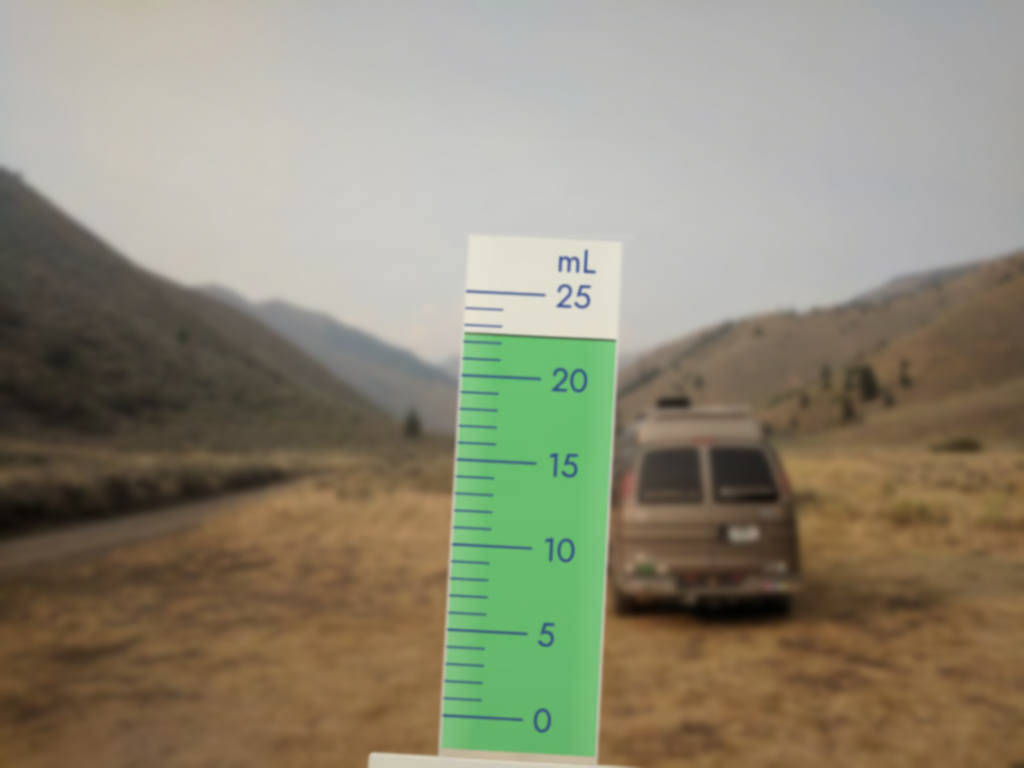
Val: 22.5 mL
